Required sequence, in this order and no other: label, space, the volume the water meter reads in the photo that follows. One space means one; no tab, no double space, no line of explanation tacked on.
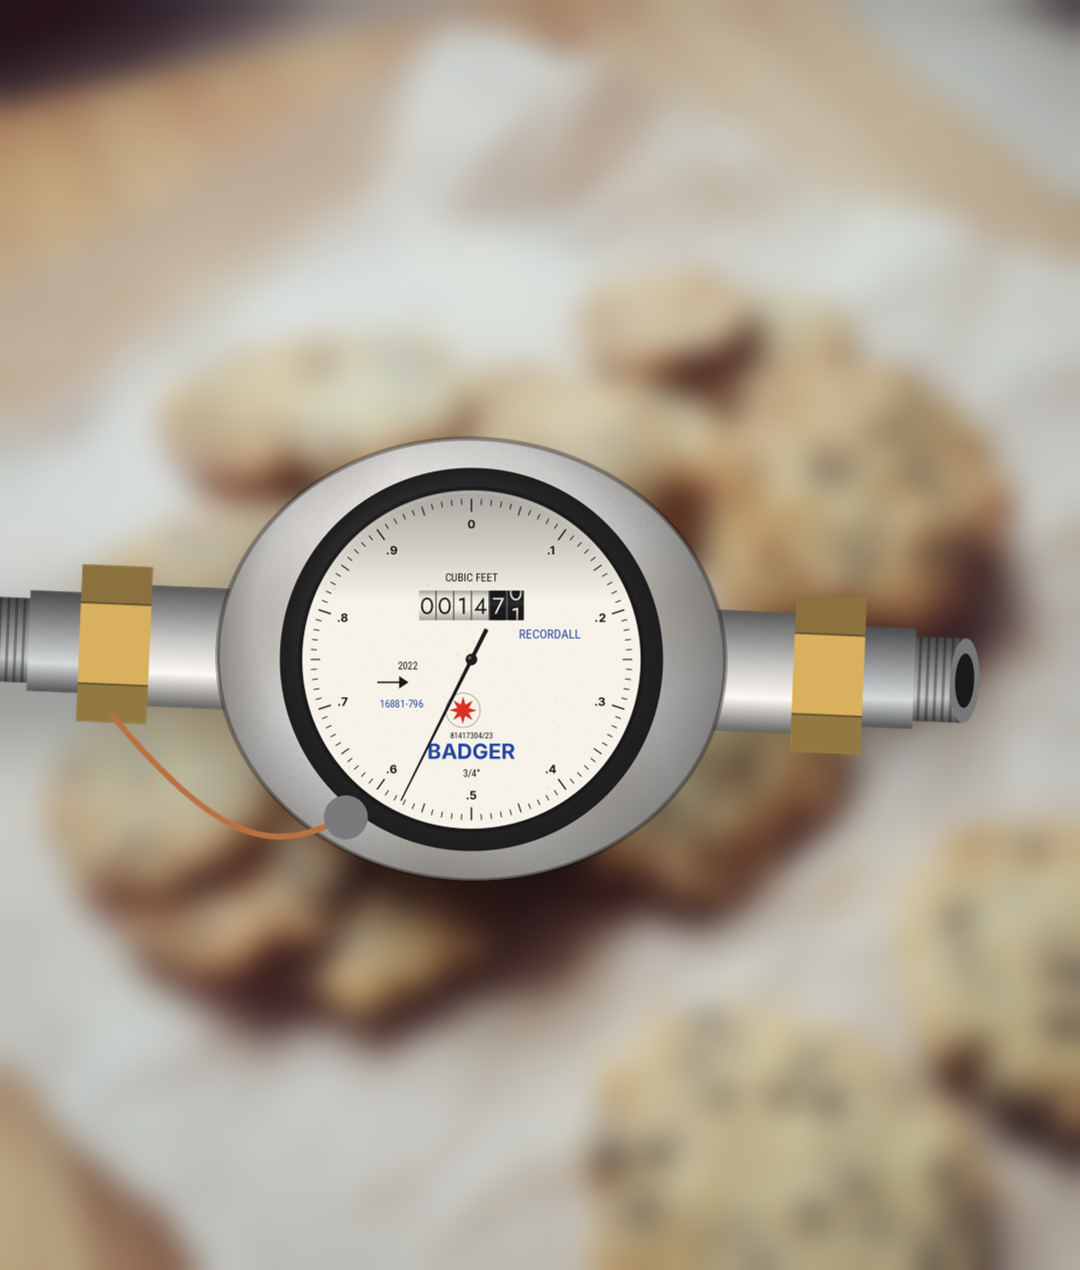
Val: 1470.57 ft³
